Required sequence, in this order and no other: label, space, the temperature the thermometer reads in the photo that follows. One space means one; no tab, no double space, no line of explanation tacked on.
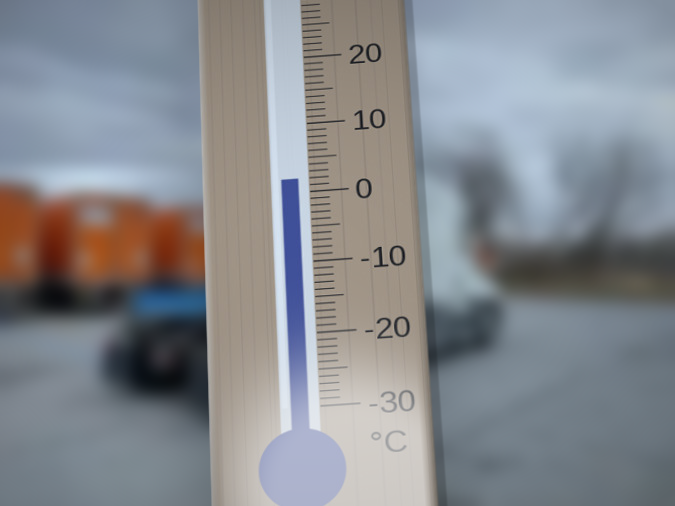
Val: 2 °C
